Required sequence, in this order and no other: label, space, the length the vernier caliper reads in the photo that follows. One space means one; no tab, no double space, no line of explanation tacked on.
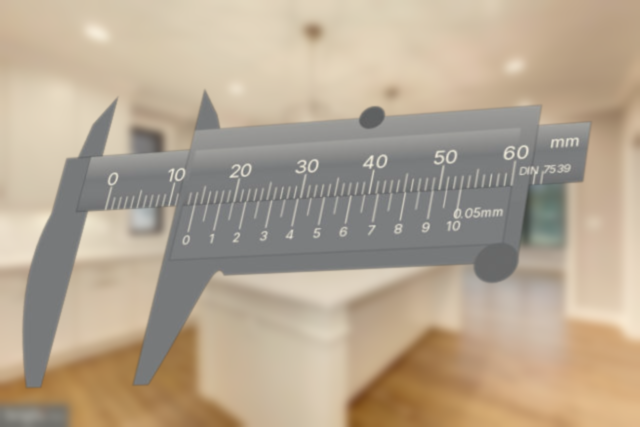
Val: 14.0 mm
